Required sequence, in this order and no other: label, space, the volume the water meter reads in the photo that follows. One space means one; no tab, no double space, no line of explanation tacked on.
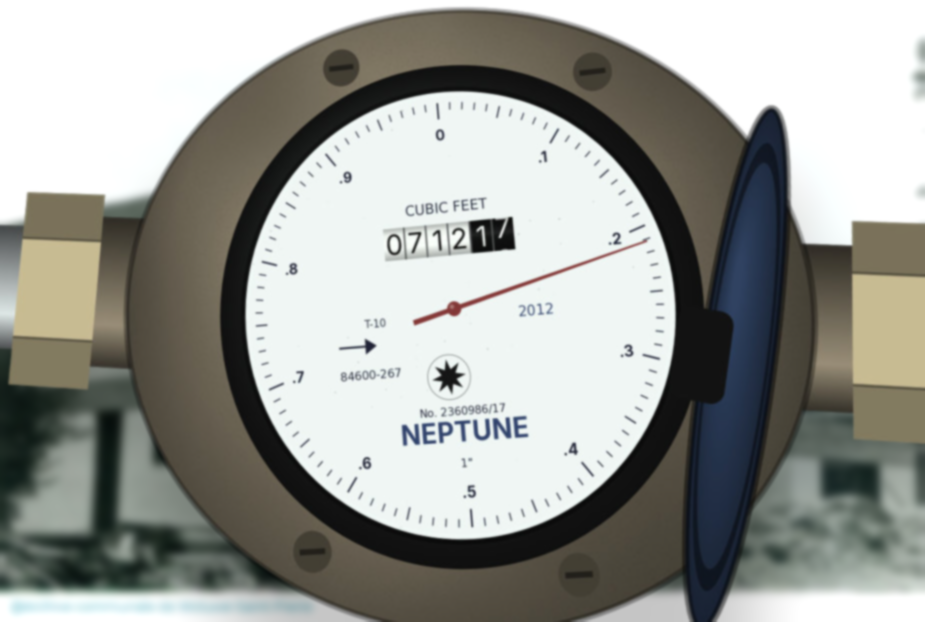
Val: 71217.21 ft³
